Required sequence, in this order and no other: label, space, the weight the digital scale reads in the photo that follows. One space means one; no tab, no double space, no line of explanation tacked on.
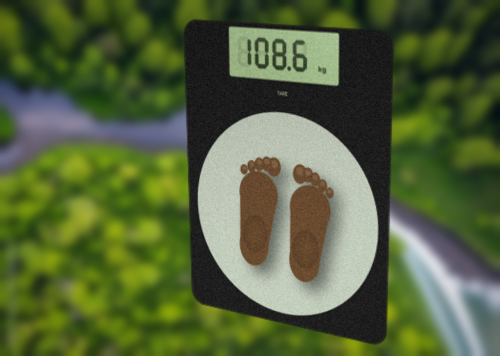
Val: 108.6 kg
